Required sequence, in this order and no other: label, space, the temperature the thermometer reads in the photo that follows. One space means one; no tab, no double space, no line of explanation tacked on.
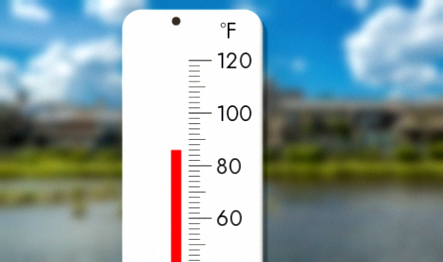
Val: 86 °F
